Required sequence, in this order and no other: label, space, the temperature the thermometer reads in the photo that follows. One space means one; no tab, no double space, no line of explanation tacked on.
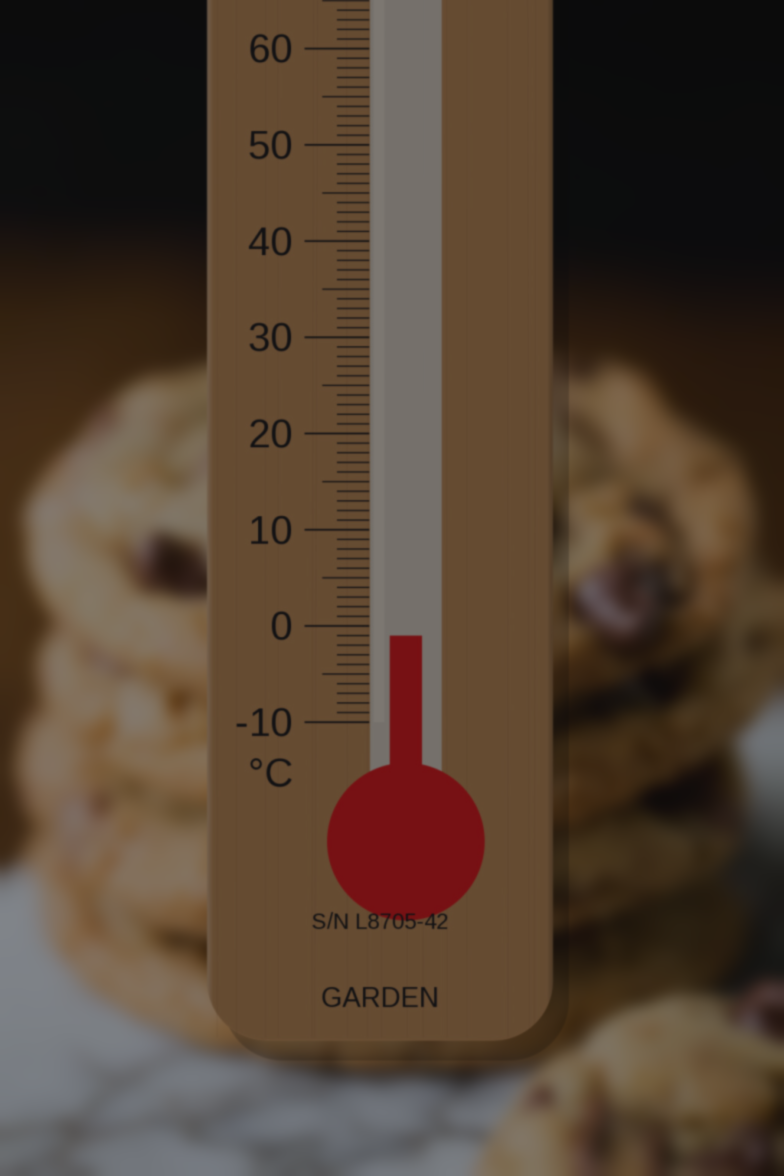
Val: -1 °C
